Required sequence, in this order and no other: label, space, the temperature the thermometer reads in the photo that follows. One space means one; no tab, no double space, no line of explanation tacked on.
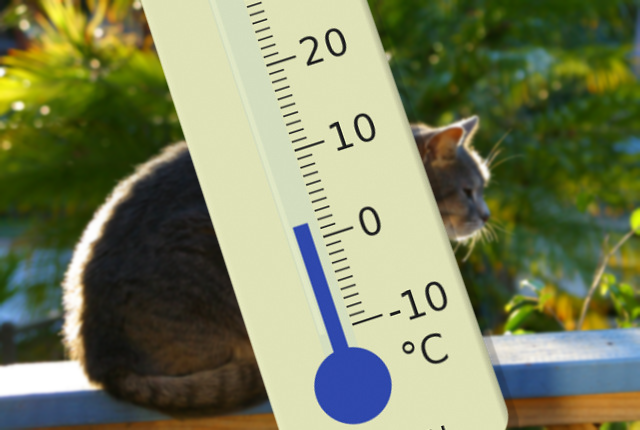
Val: 2 °C
